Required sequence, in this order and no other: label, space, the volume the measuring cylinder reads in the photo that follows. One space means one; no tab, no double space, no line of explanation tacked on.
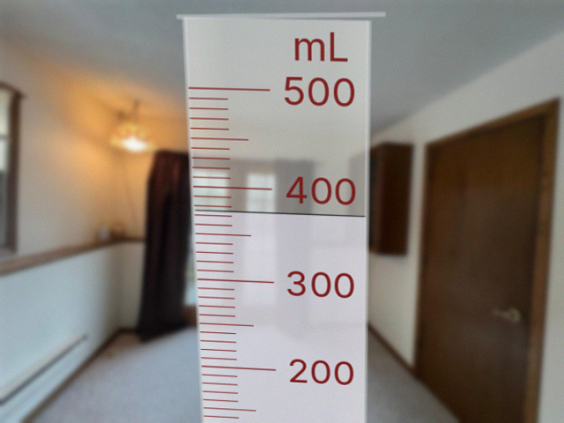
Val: 375 mL
